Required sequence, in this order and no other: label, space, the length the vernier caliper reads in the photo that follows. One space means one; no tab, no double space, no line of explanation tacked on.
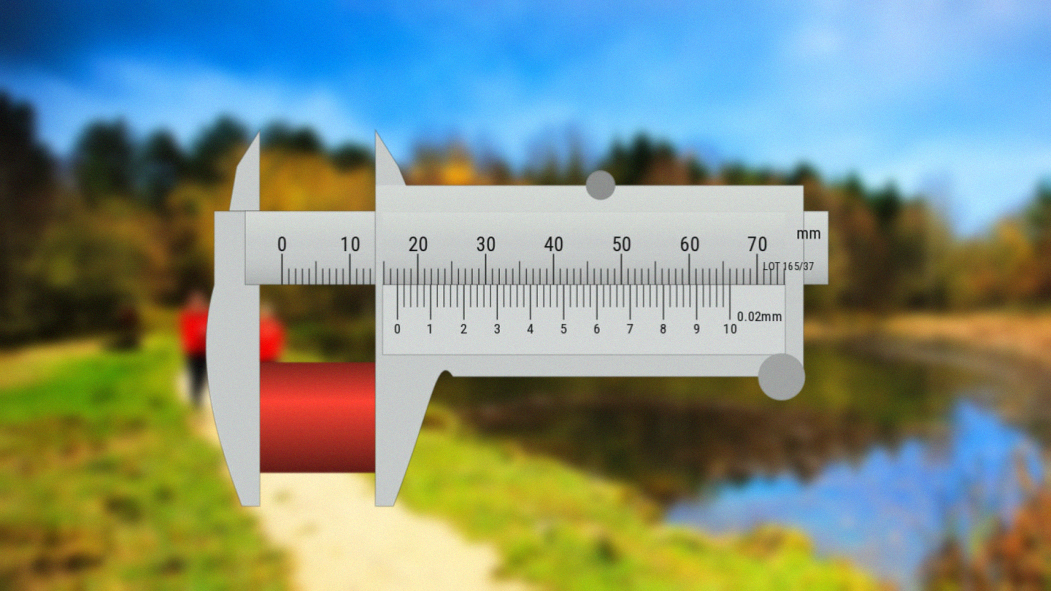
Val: 17.0 mm
